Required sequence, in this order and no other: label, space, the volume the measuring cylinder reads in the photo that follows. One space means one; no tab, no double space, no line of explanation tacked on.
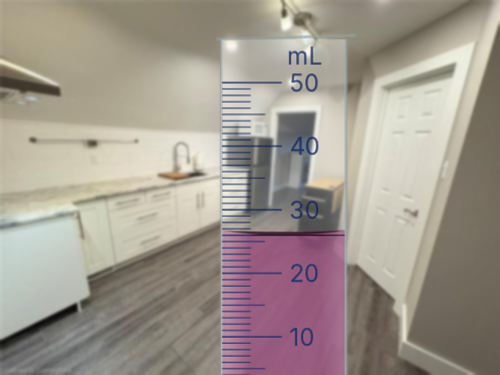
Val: 26 mL
